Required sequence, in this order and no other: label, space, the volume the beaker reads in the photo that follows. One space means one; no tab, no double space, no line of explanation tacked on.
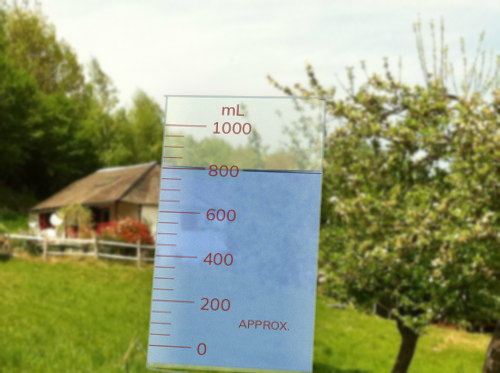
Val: 800 mL
